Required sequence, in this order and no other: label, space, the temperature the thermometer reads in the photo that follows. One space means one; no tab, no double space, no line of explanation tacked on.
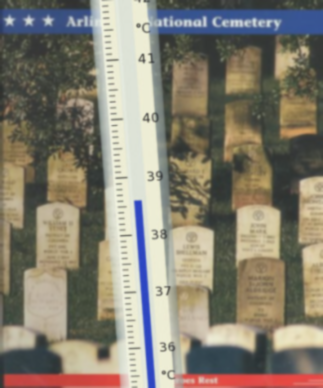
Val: 38.6 °C
